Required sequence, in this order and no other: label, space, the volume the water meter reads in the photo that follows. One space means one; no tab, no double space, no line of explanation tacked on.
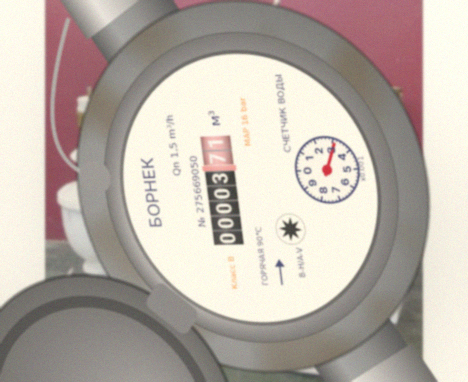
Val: 3.713 m³
